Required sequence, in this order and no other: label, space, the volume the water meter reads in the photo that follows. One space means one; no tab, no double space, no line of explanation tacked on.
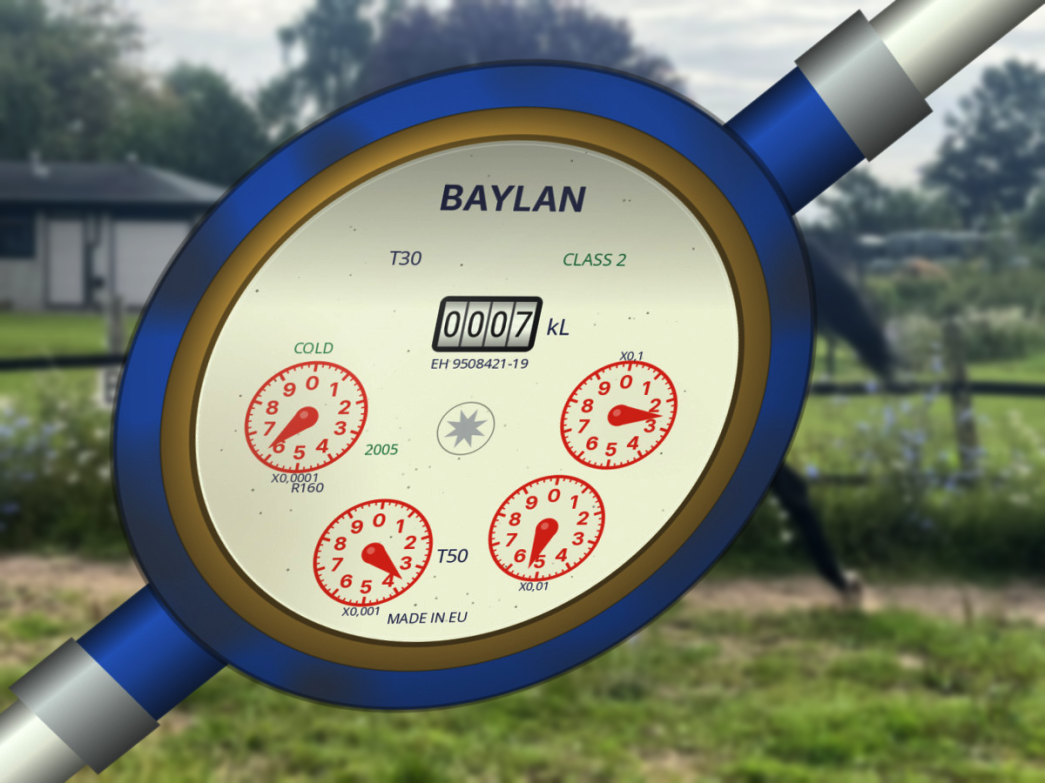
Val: 7.2536 kL
